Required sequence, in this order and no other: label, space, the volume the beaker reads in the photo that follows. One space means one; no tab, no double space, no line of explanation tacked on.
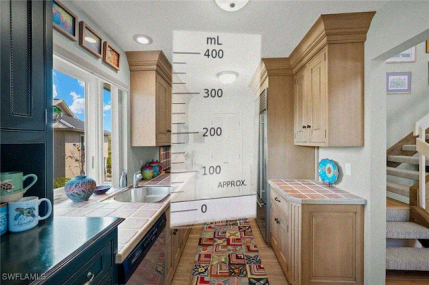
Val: 25 mL
